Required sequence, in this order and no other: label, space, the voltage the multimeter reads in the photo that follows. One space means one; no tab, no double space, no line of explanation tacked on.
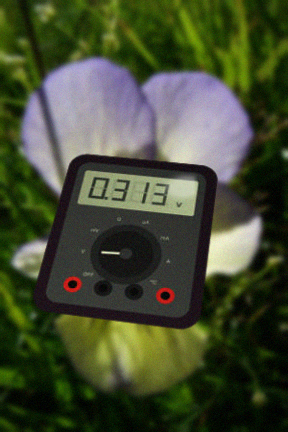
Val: 0.313 V
